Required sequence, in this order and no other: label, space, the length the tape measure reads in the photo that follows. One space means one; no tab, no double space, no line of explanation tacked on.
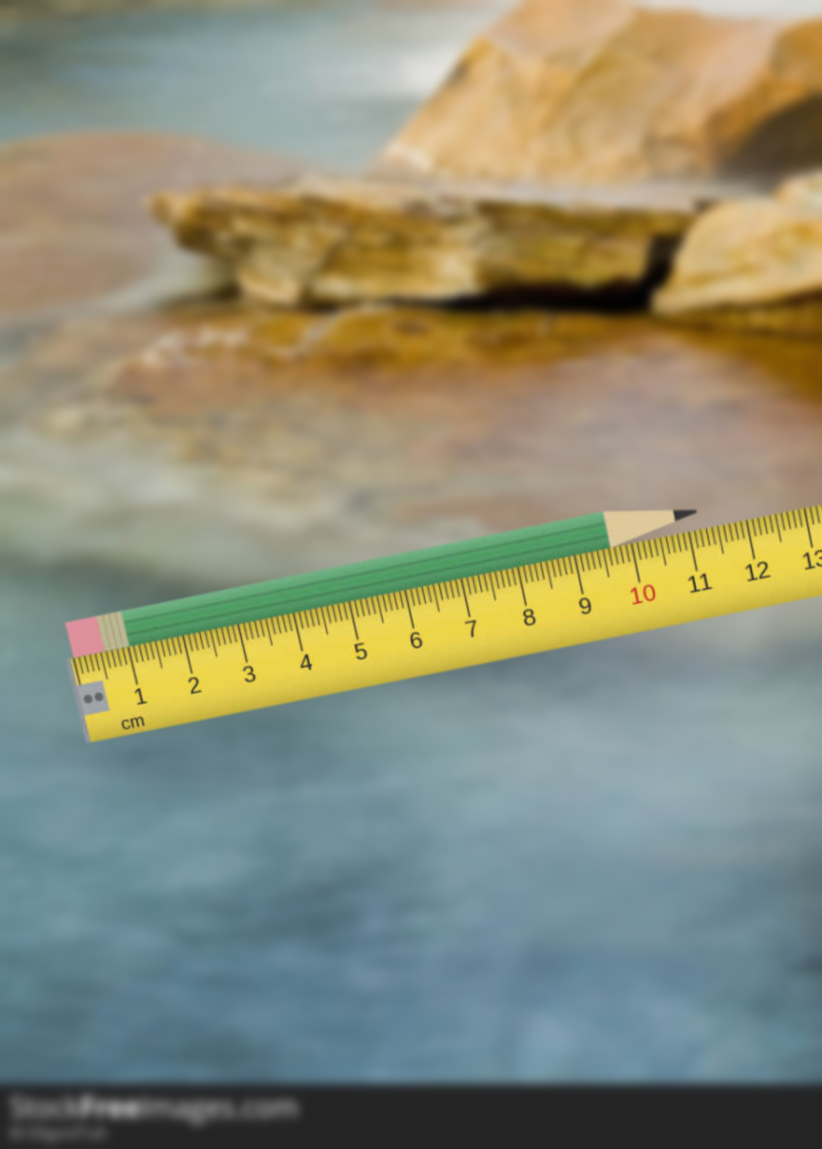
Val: 11.2 cm
